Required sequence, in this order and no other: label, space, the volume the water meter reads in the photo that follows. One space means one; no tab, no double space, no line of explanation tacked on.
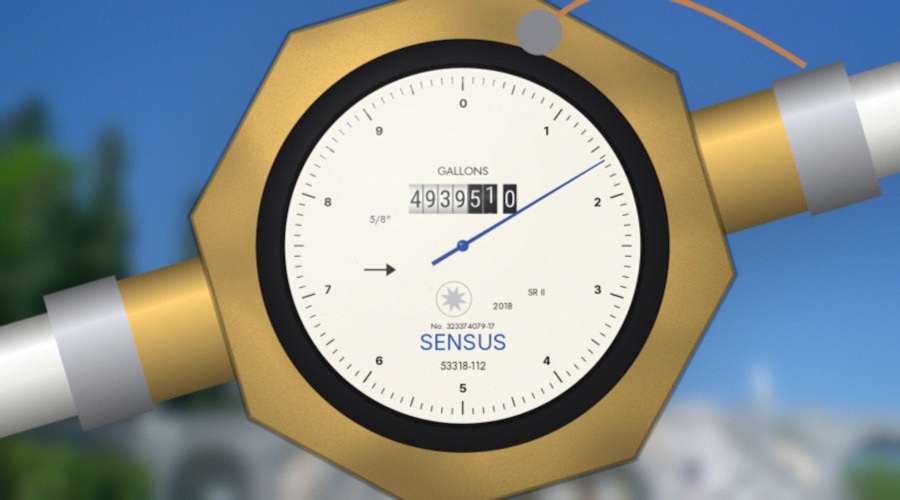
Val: 4939511.6 gal
